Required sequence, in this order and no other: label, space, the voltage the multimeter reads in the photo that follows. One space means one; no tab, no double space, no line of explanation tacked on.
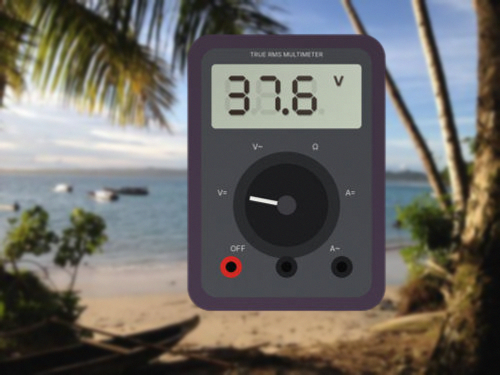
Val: 37.6 V
